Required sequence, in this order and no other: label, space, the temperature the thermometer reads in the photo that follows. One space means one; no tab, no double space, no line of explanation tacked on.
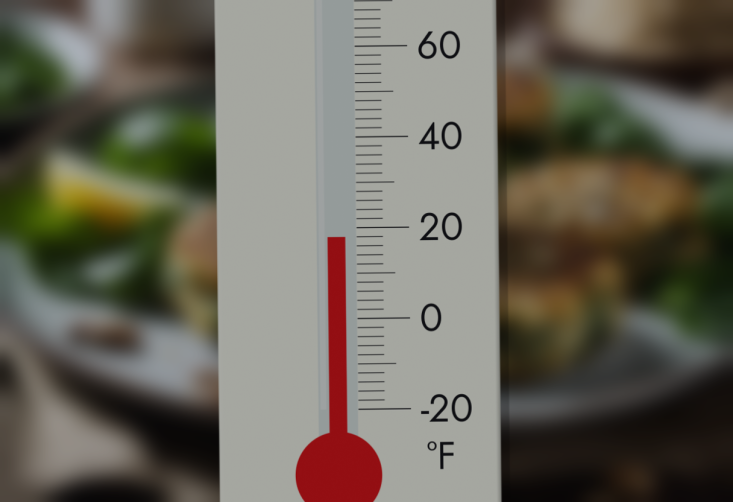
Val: 18 °F
